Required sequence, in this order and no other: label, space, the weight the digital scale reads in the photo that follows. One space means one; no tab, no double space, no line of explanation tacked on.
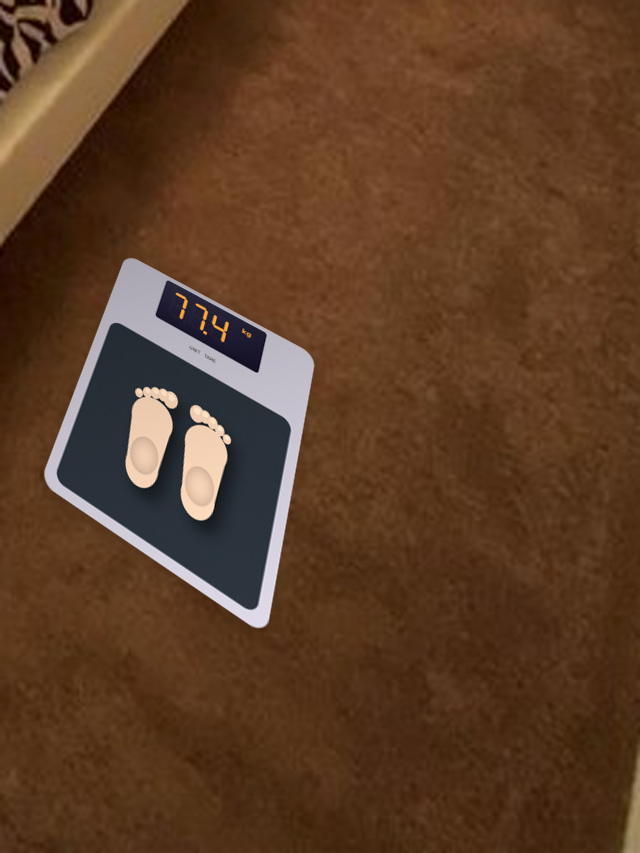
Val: 77.4 kg
